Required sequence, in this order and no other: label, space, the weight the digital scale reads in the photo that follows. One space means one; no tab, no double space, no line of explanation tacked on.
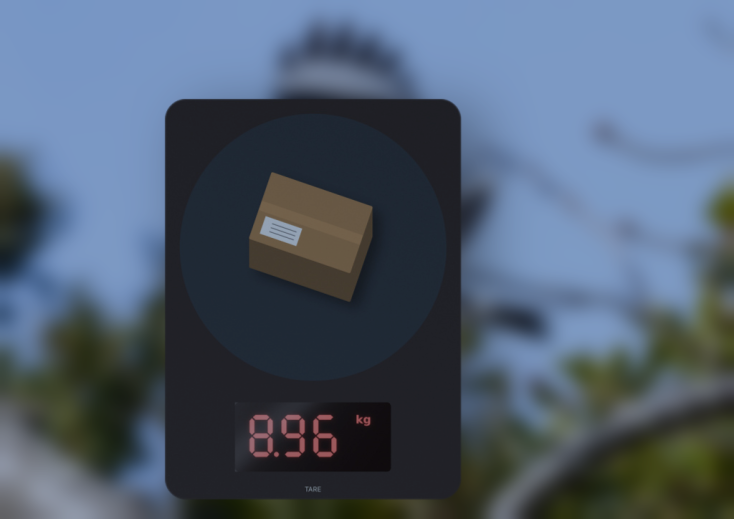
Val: 8.96 kg
